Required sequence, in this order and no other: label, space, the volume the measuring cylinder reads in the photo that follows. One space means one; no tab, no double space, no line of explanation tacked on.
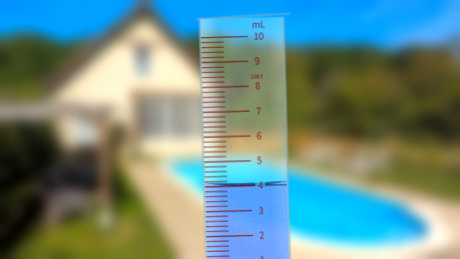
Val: 4 mL
